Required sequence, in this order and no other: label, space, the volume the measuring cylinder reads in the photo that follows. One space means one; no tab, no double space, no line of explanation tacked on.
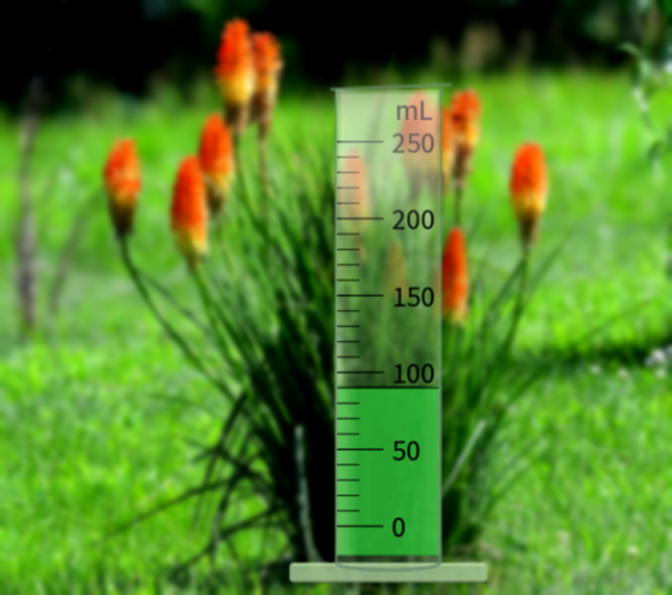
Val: 90 mL
